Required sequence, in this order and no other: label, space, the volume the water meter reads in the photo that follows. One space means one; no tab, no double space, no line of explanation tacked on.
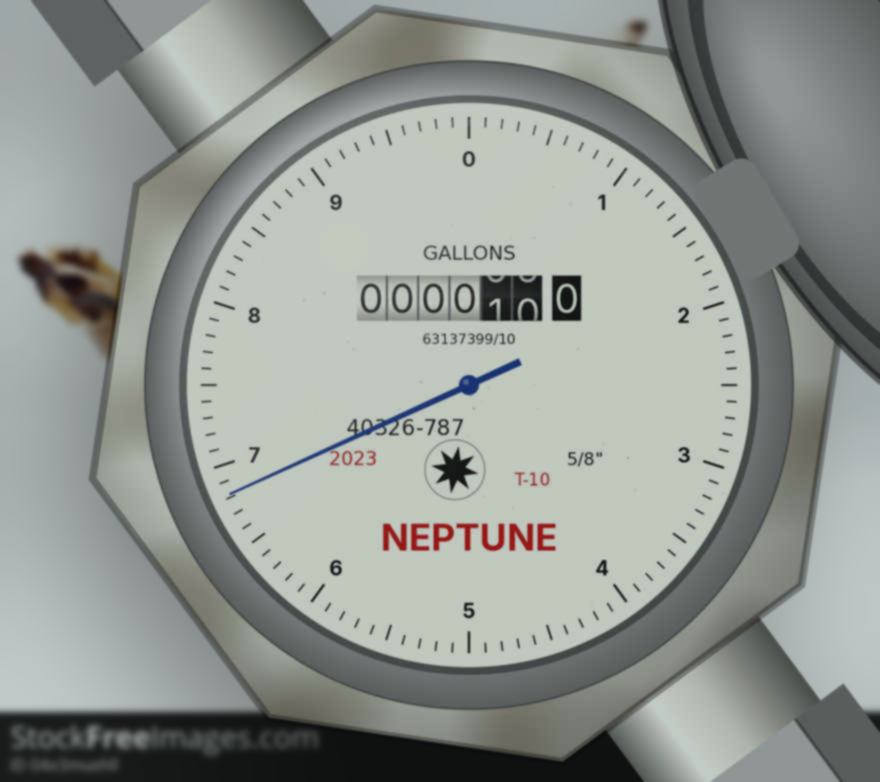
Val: 96.8 gal
